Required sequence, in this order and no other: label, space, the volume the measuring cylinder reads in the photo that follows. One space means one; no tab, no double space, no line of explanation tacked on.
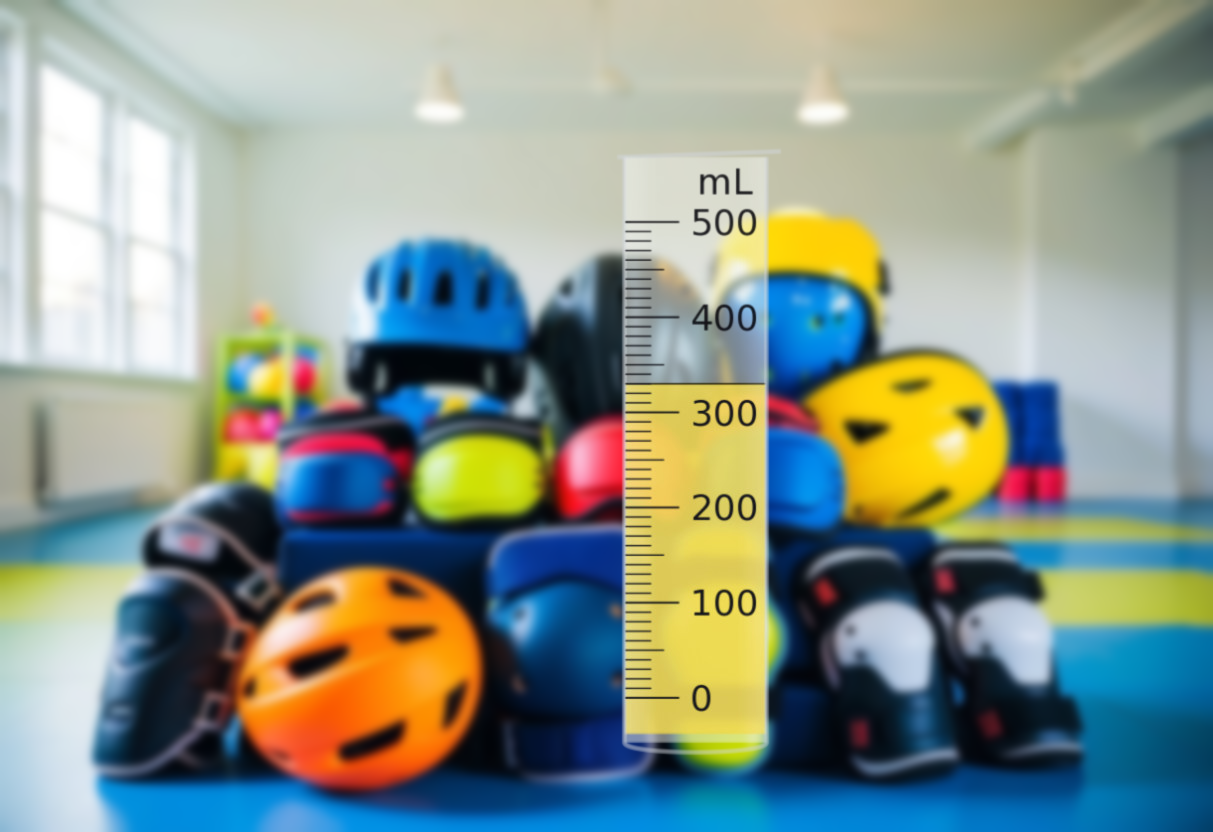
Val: 330 mL
